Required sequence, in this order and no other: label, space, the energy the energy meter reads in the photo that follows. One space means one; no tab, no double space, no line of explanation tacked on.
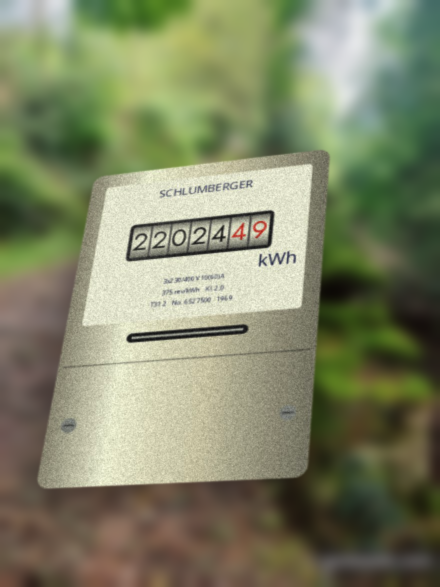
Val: 22024.49 kWh
